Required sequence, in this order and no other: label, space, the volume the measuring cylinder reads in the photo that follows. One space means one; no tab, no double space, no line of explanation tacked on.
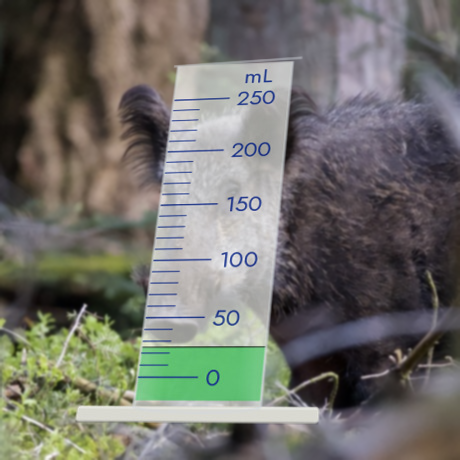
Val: 25 mL
